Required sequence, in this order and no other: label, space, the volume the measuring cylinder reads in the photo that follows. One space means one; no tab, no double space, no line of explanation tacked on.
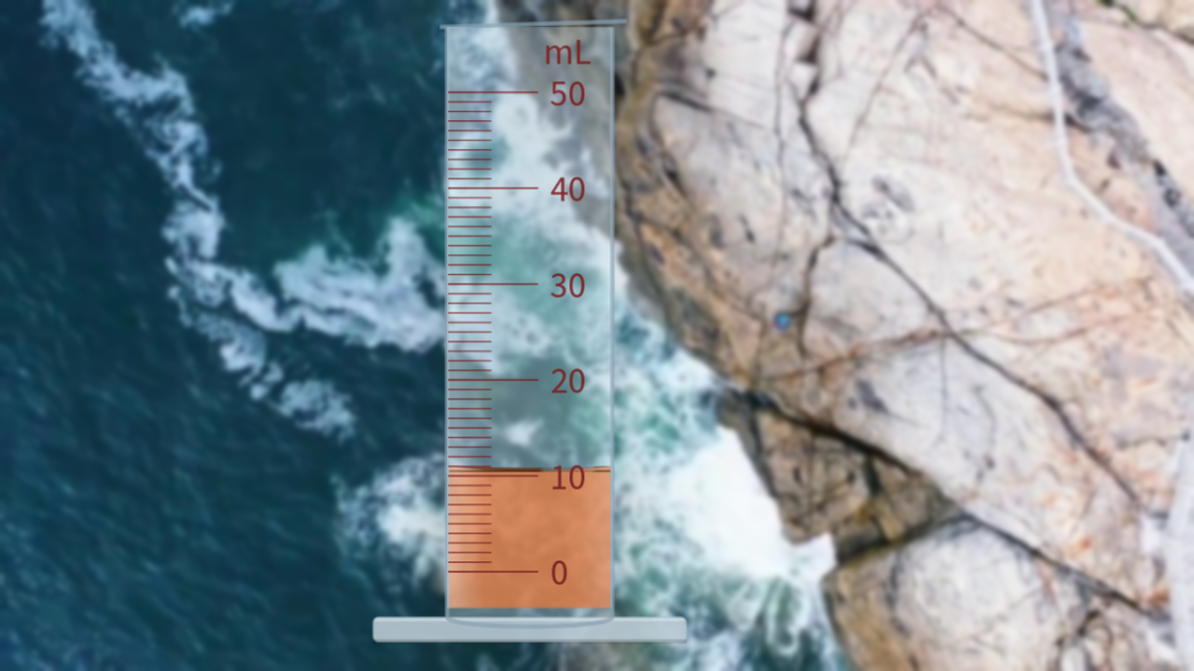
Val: 10.5 mL
